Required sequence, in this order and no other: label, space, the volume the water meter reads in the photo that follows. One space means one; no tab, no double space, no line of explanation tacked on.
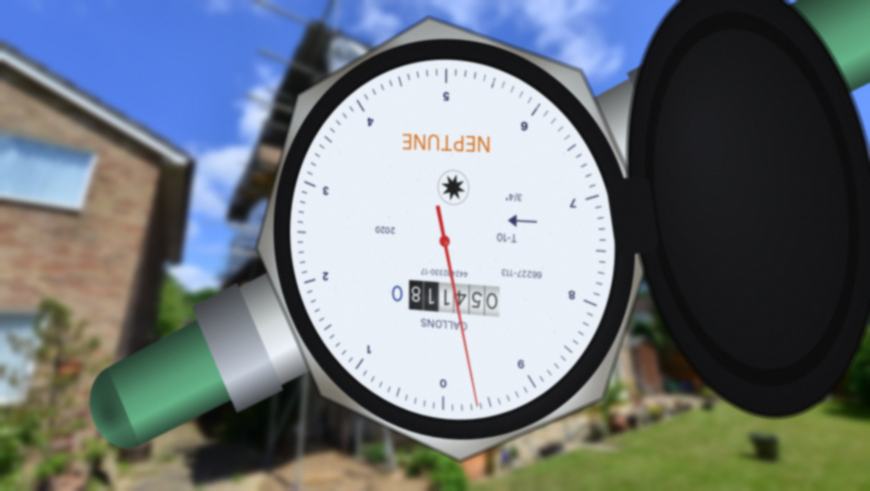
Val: 541179.6 gal
